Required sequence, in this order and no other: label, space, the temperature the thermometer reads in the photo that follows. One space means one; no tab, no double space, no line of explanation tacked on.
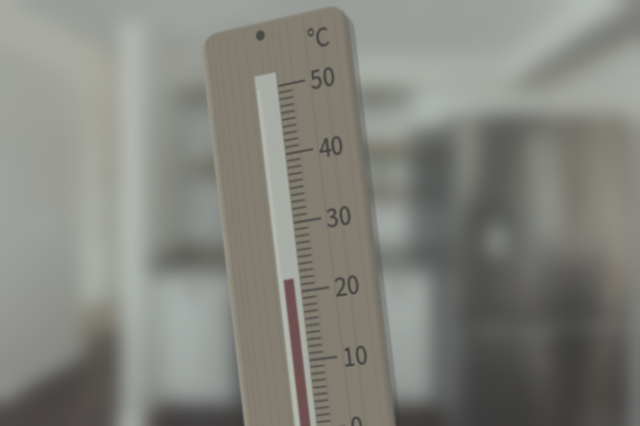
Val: 22 °C
